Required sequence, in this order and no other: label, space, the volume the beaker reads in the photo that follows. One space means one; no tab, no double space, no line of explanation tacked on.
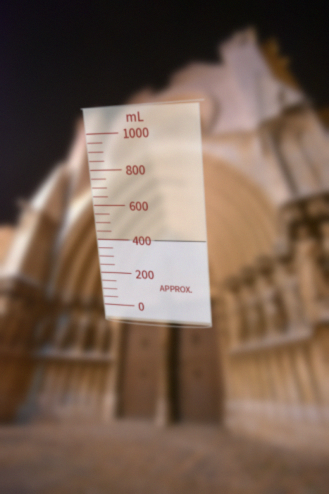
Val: 400 mL
